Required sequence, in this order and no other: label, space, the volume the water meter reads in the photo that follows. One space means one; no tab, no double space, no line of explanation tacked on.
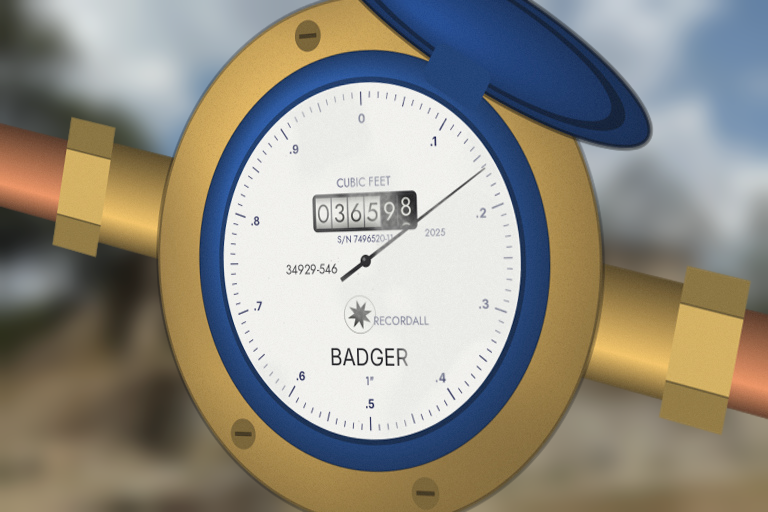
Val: 36598.16 ft³
